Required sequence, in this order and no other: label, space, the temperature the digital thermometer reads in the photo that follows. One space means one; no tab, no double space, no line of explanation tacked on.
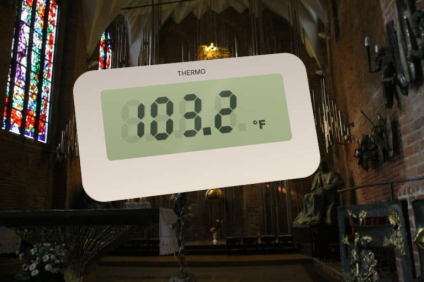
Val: 103.2 °F
